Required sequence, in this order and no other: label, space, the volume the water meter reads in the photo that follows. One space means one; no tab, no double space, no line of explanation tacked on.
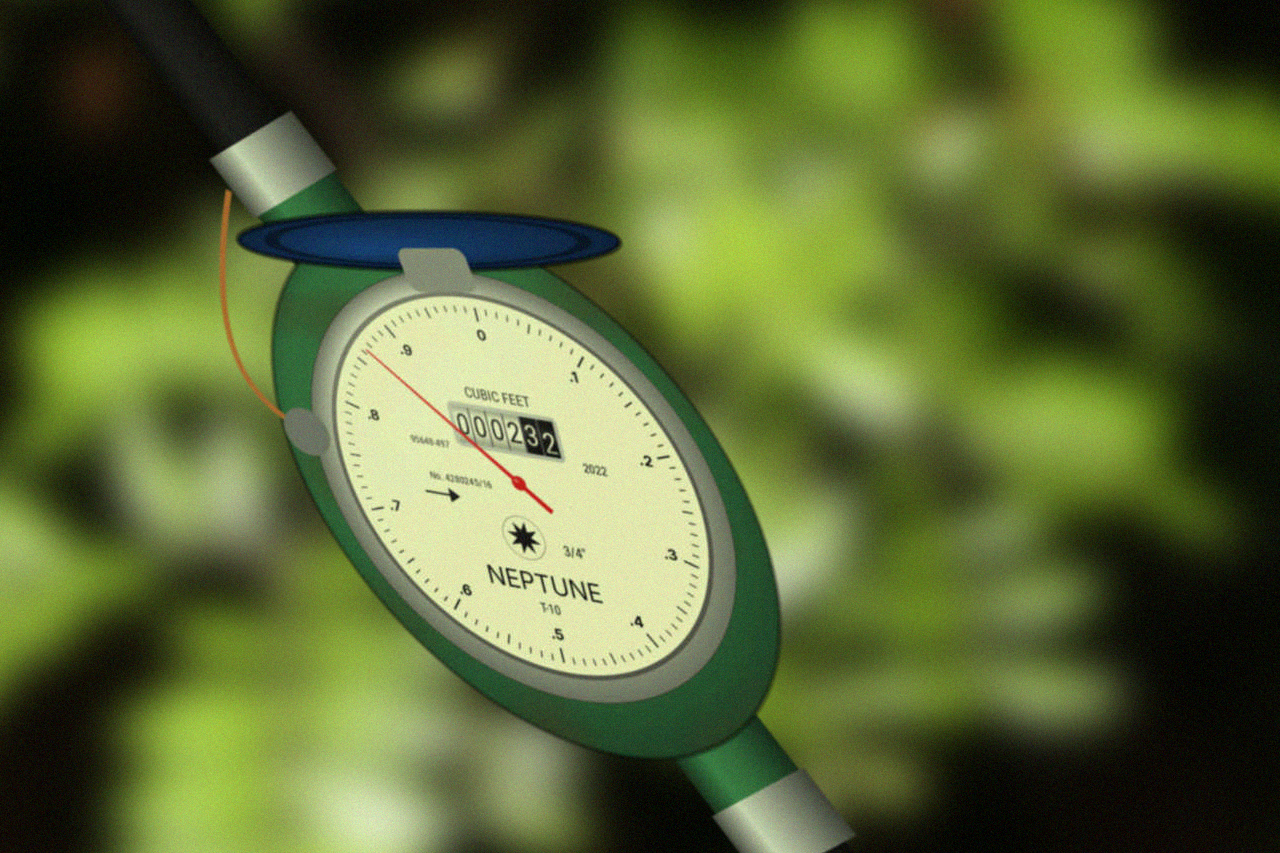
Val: 231.86 ft³
